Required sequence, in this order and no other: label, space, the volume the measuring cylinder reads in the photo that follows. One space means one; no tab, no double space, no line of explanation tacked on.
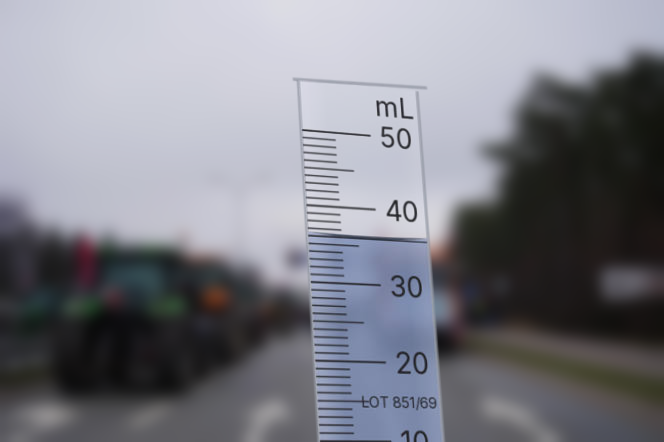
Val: 36 mL
